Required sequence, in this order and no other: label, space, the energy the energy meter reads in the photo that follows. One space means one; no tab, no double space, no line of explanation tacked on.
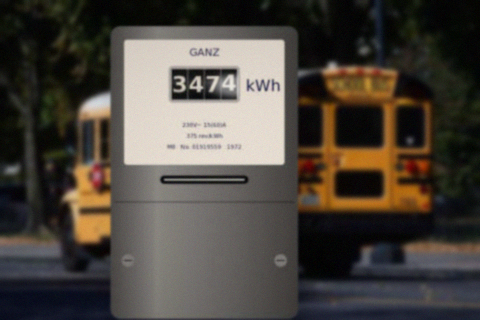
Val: 3474 kWh
